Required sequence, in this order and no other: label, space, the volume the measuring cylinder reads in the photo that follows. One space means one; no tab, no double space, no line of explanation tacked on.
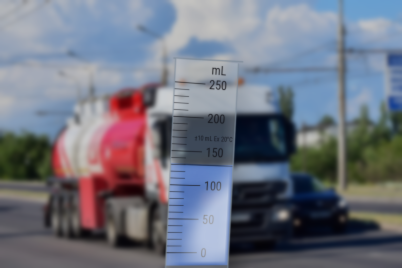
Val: 130 mL
